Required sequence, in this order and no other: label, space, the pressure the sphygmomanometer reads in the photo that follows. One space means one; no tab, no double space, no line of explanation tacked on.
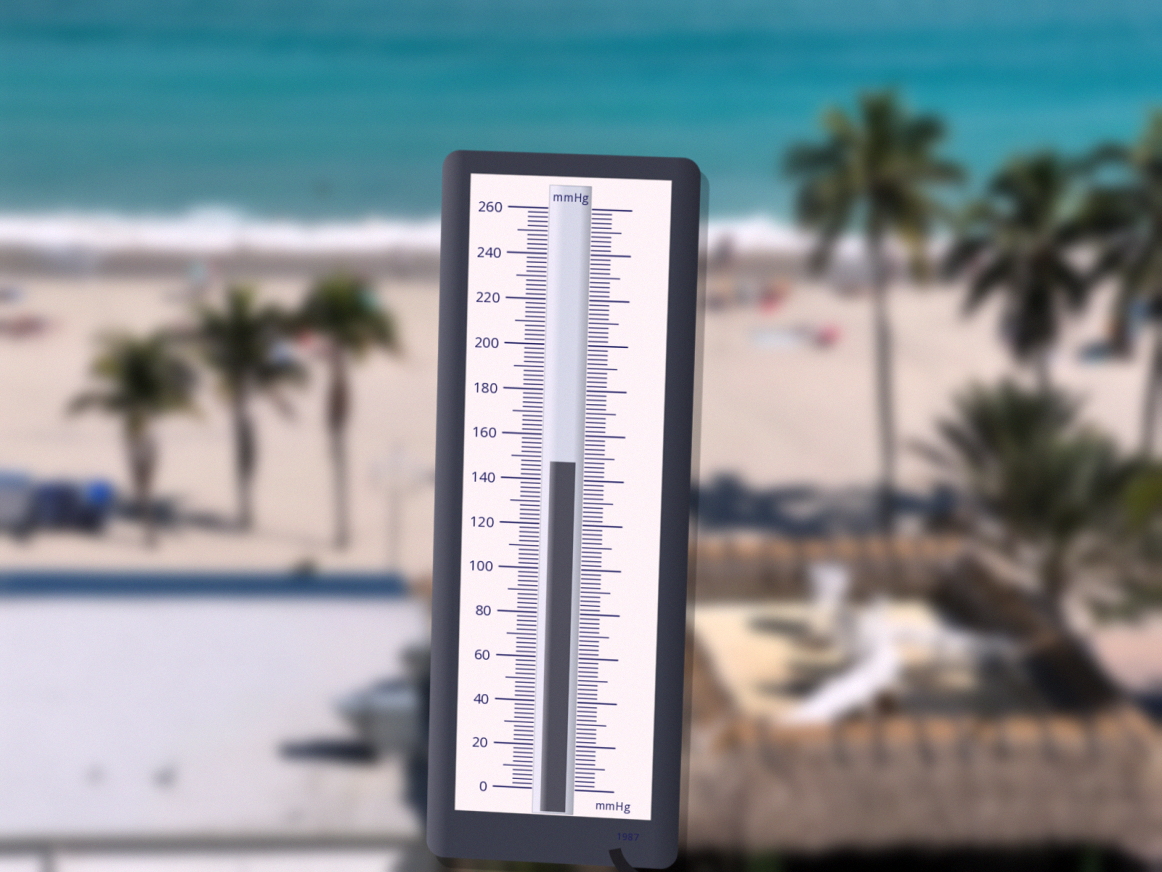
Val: 148 mmHg
